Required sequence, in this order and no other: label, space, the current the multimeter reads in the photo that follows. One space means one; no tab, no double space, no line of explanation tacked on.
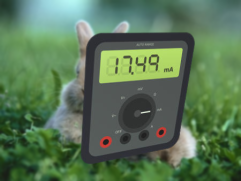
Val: 17.49 mA
